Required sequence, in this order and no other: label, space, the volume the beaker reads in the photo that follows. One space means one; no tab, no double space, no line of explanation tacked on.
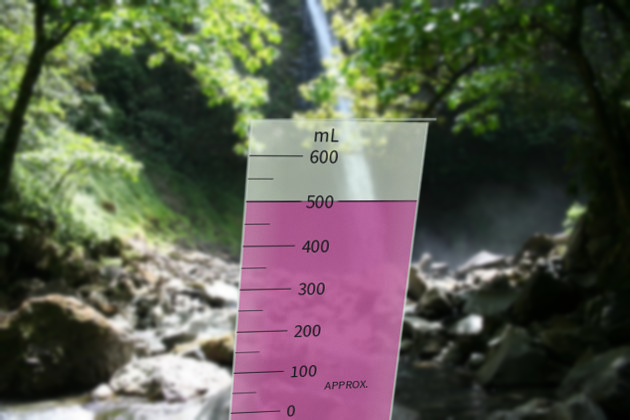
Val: 500 mL
